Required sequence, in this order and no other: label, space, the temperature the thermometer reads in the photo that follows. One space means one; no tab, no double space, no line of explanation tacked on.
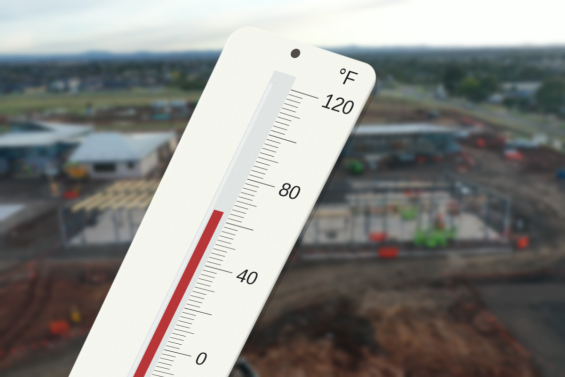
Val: 64 °F
